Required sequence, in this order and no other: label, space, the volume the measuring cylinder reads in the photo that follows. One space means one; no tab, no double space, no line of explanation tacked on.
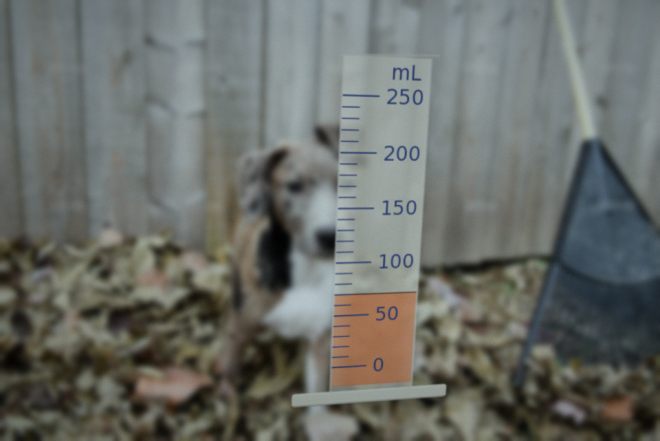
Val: 70 mL
